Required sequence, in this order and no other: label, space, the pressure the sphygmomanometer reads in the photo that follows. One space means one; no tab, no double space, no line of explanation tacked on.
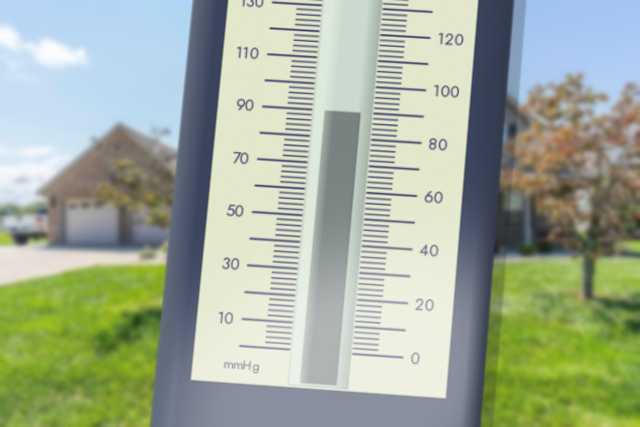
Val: 90 mmHg
